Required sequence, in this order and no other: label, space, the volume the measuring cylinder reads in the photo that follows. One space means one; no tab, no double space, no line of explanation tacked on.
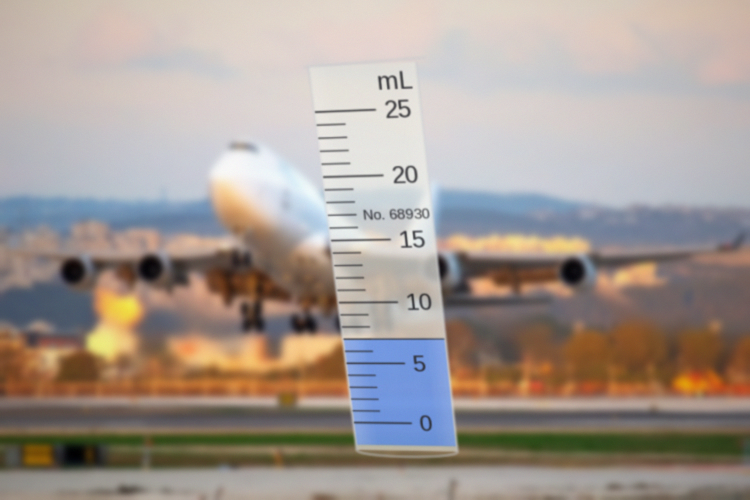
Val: 7 mL
